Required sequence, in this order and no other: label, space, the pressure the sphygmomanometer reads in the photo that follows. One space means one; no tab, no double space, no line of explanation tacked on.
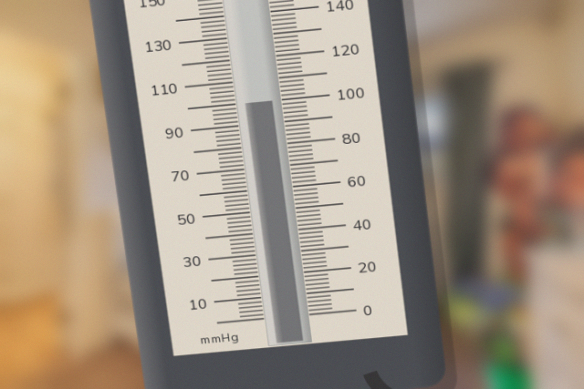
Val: 100 mmHg
